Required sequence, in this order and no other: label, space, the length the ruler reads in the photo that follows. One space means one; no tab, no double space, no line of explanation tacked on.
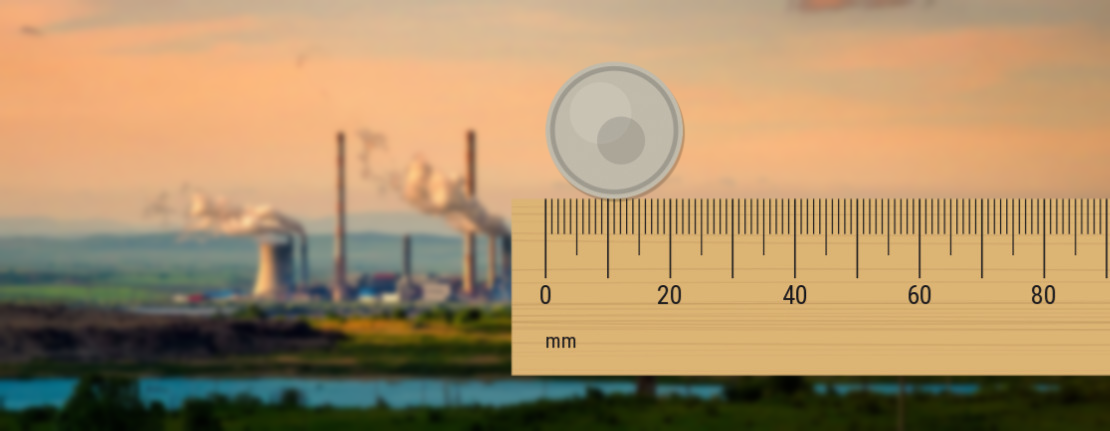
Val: 22 mm
